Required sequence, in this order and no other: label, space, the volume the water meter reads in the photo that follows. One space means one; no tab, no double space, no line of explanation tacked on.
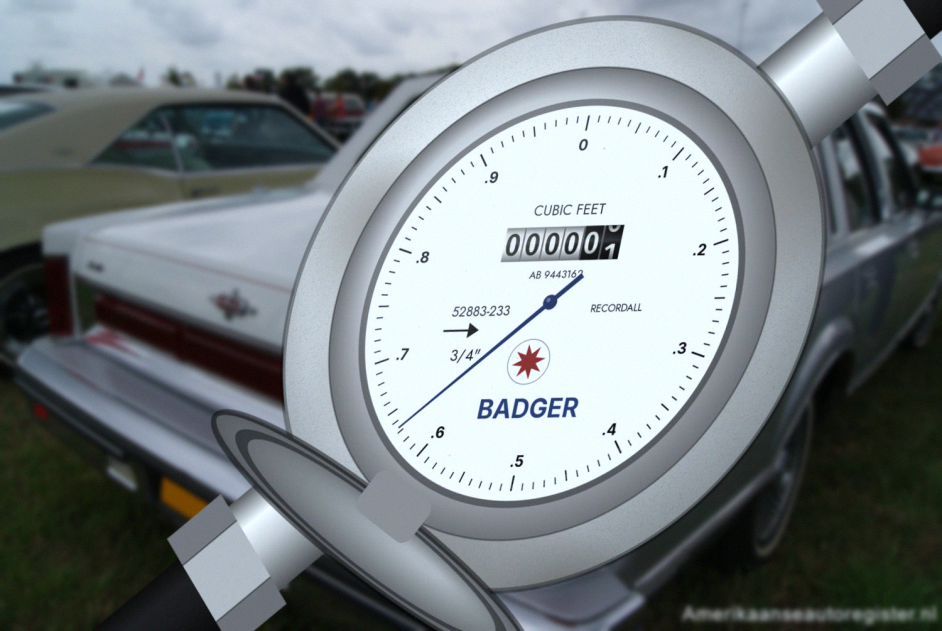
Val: 0.63 ft³
